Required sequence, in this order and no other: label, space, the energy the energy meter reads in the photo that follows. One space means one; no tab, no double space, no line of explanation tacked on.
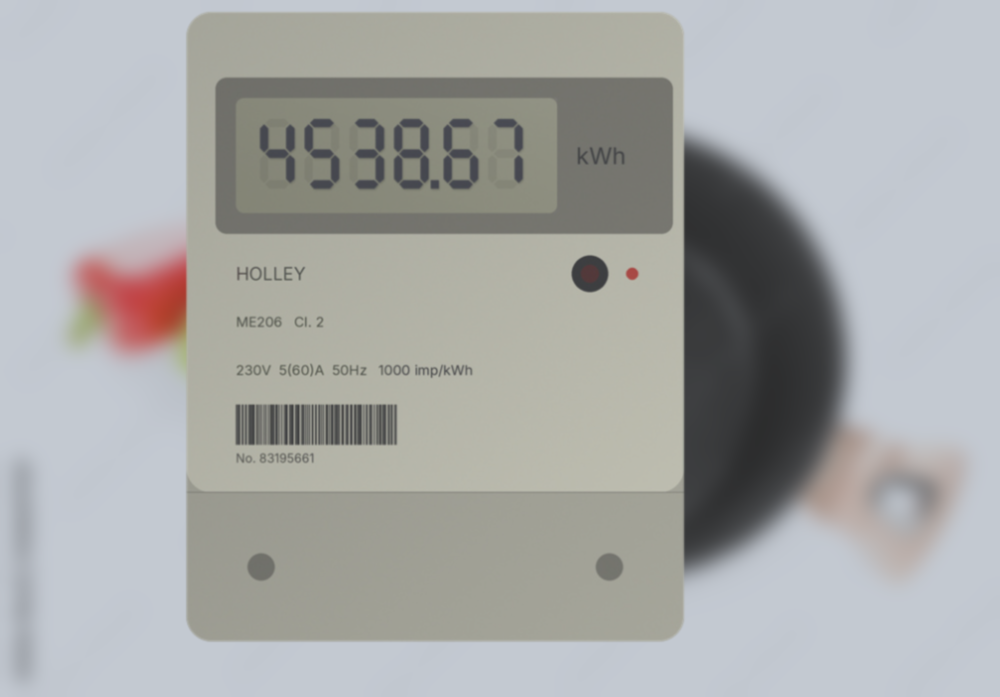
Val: 4538.67 kWh
